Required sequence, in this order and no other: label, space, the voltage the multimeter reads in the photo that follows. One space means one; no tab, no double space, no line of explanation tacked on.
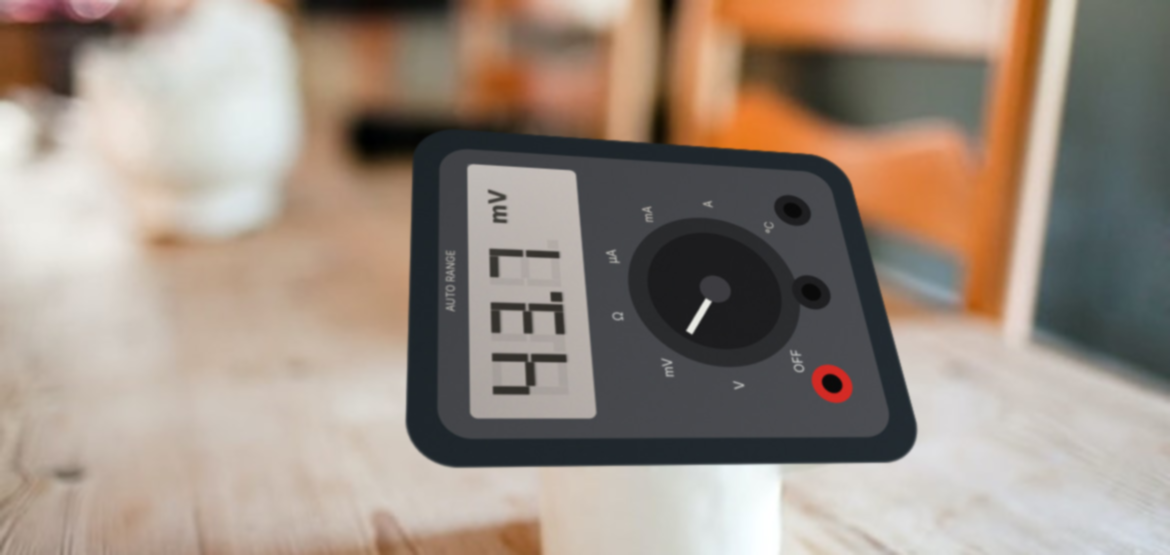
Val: 43.7 mV
